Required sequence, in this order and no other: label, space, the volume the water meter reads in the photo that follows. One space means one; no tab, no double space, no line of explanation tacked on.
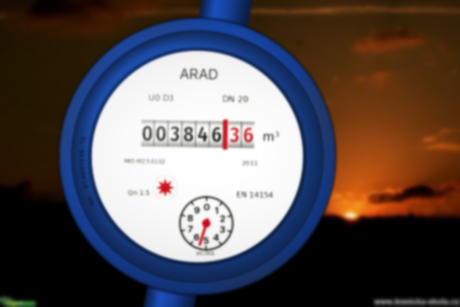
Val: 3846.365 m³
